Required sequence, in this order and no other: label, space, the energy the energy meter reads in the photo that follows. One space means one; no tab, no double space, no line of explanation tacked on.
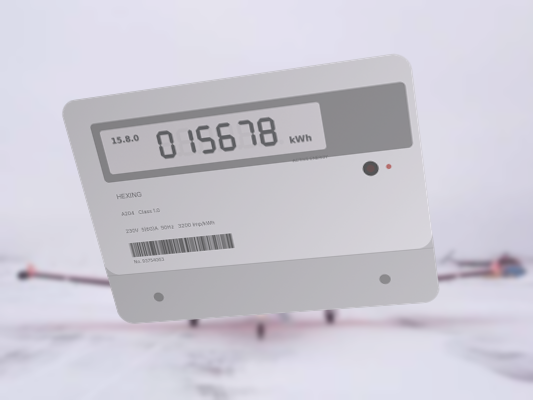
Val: 15678 kWh
